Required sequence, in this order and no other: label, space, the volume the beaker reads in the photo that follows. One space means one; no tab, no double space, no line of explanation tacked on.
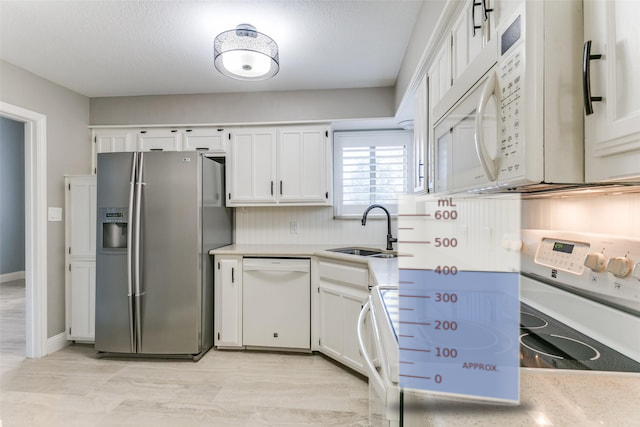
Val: 400 mL
